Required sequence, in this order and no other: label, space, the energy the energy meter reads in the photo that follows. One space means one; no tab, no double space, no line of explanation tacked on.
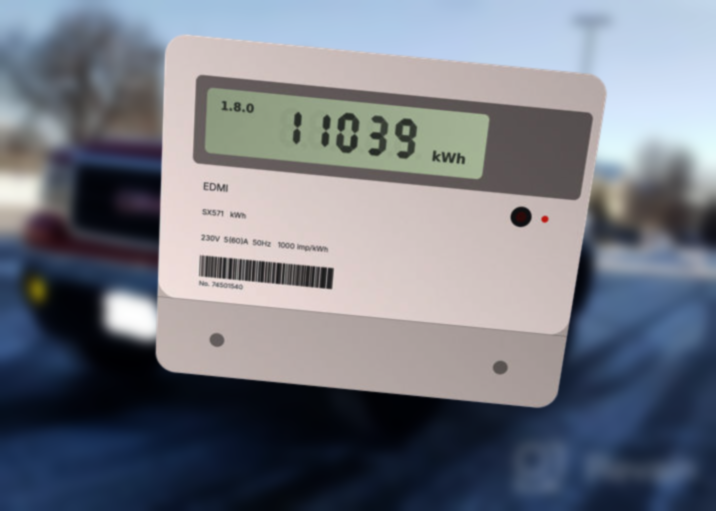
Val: 11039 kWh
